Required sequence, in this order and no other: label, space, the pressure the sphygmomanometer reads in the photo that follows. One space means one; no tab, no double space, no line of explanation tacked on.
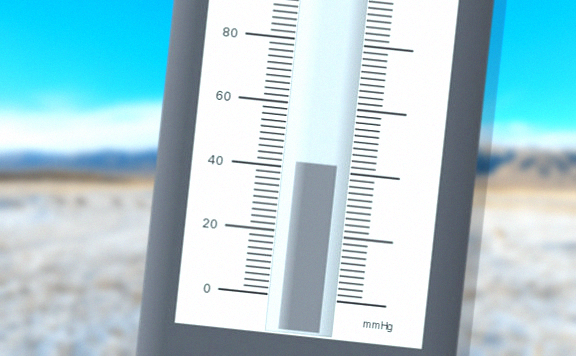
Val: 42 mmHg
